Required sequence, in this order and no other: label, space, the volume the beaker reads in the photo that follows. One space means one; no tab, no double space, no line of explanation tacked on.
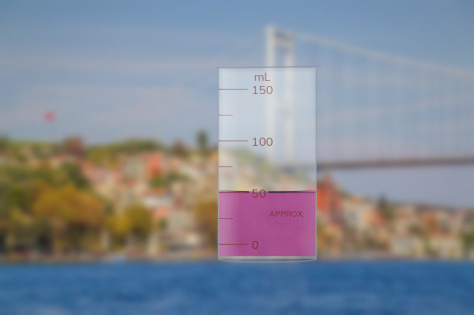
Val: 50 mL
